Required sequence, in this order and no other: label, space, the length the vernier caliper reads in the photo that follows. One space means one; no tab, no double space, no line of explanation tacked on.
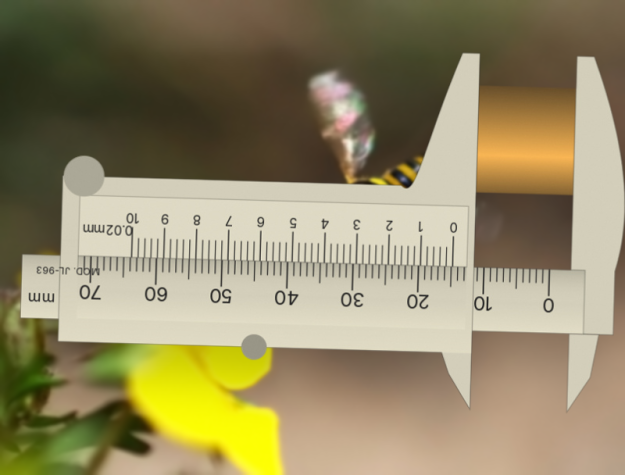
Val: 14.8 mm
